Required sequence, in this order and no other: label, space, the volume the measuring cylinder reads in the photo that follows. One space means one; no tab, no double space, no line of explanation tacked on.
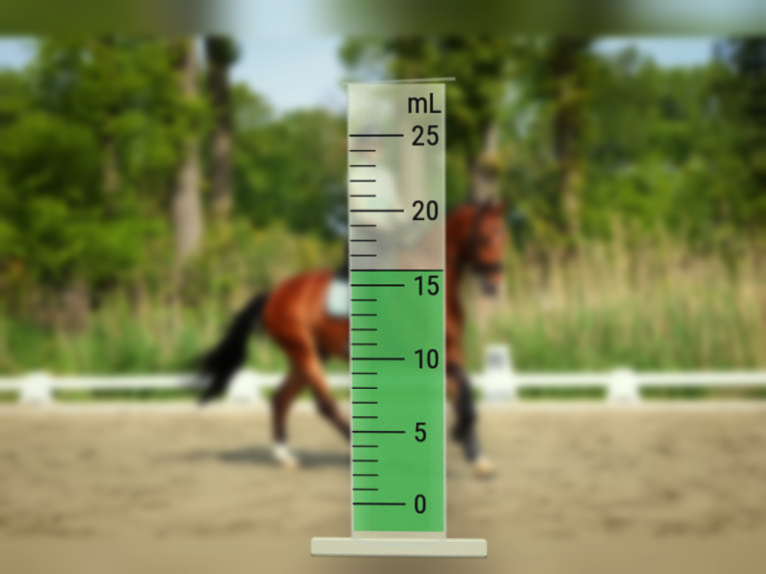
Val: 16 mL
